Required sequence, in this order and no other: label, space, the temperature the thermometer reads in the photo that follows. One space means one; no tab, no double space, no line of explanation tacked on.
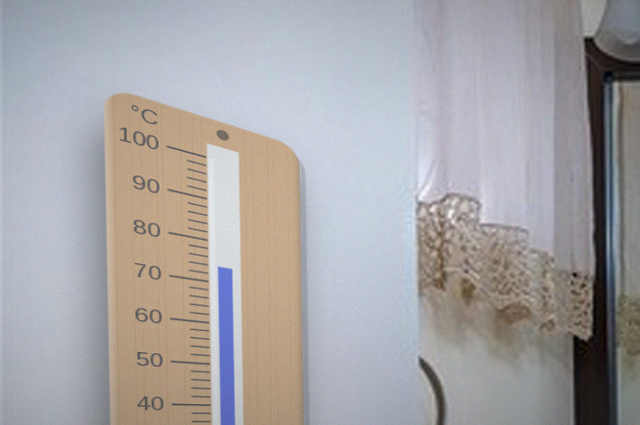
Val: 74 °C
